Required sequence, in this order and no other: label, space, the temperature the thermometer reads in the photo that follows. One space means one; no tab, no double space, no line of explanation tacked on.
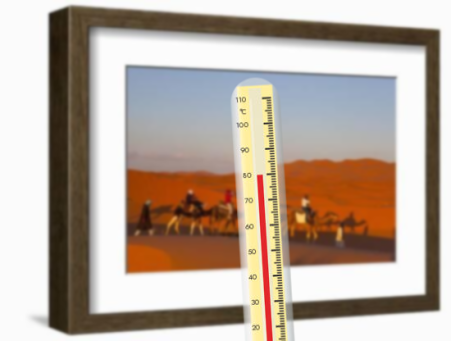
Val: 80 °C
